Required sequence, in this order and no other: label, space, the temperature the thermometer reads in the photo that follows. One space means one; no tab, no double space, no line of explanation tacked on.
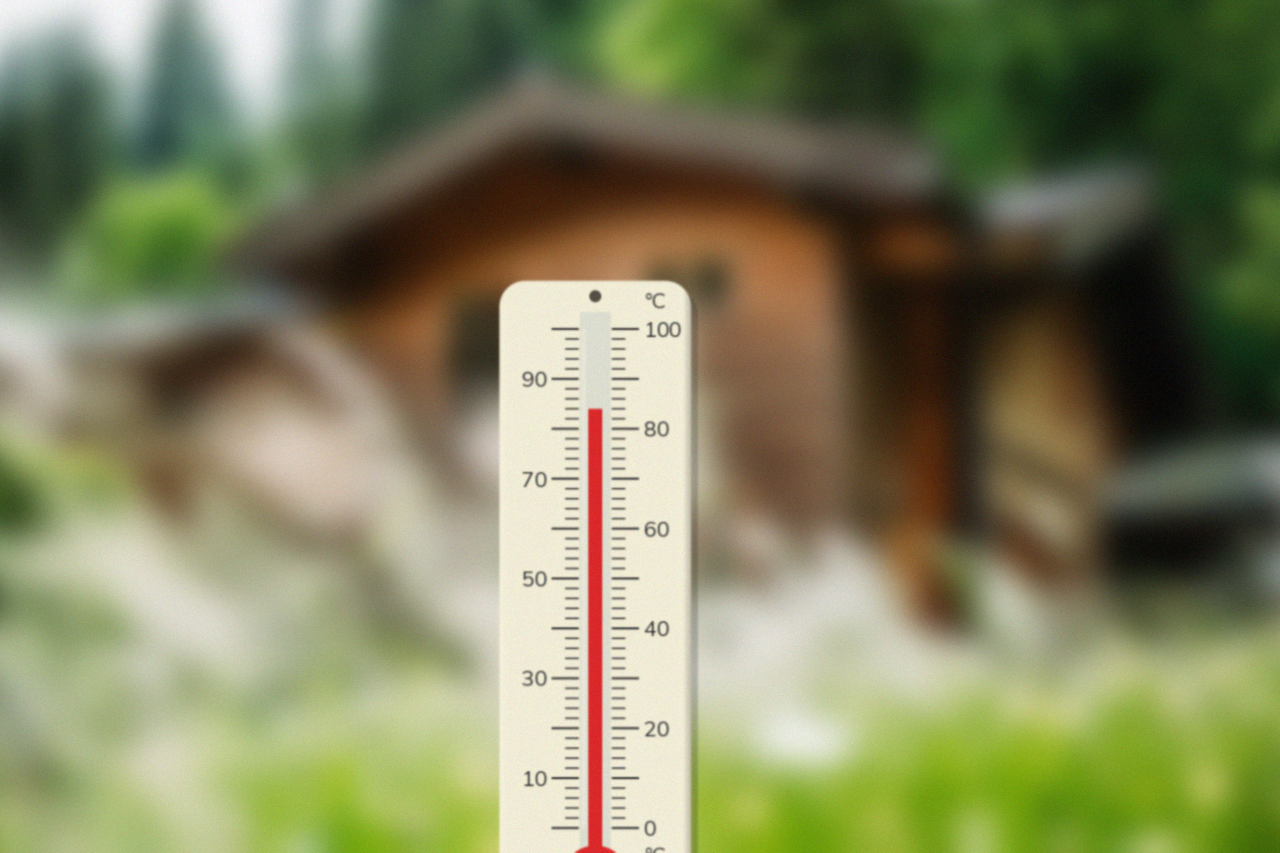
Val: 84 °C
